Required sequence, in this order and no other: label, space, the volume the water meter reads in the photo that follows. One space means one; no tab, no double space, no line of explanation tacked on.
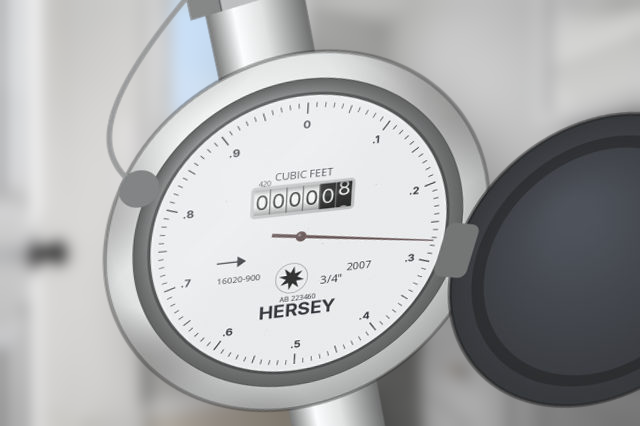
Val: 8.27 ft³
